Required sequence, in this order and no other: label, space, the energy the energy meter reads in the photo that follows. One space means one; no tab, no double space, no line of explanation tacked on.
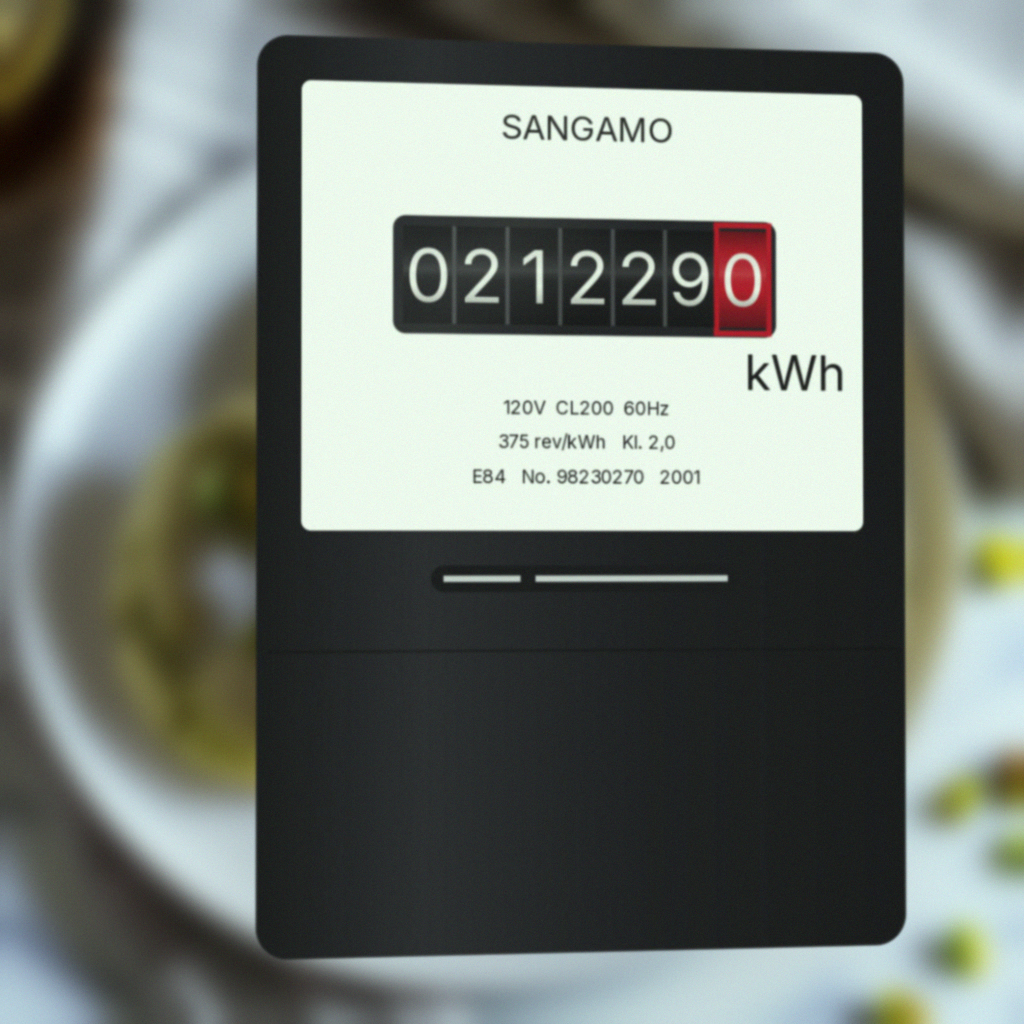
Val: 21229.0 kWh
